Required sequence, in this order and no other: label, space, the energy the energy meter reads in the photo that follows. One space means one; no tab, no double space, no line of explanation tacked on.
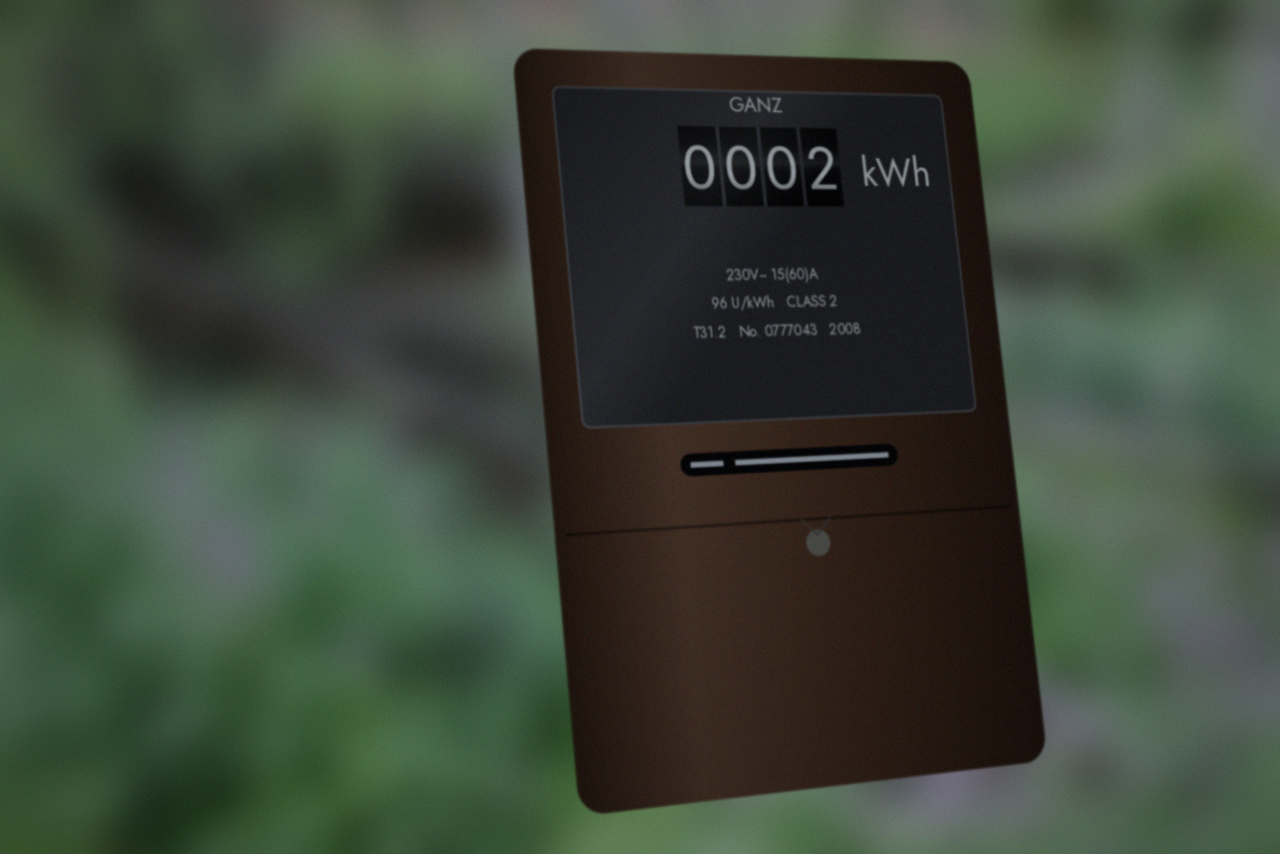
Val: 2 kWh
